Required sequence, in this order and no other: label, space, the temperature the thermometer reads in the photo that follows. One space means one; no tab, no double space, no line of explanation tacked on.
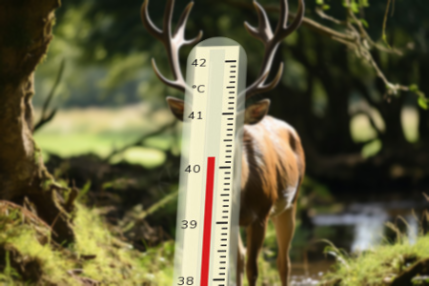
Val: 40.2 °C
